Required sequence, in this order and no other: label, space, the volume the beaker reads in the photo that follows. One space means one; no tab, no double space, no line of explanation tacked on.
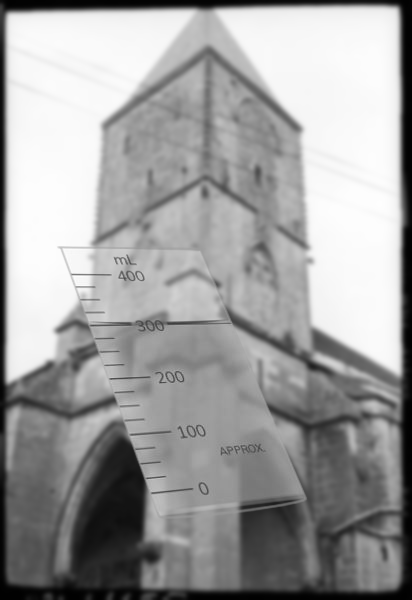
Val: 300 mL
